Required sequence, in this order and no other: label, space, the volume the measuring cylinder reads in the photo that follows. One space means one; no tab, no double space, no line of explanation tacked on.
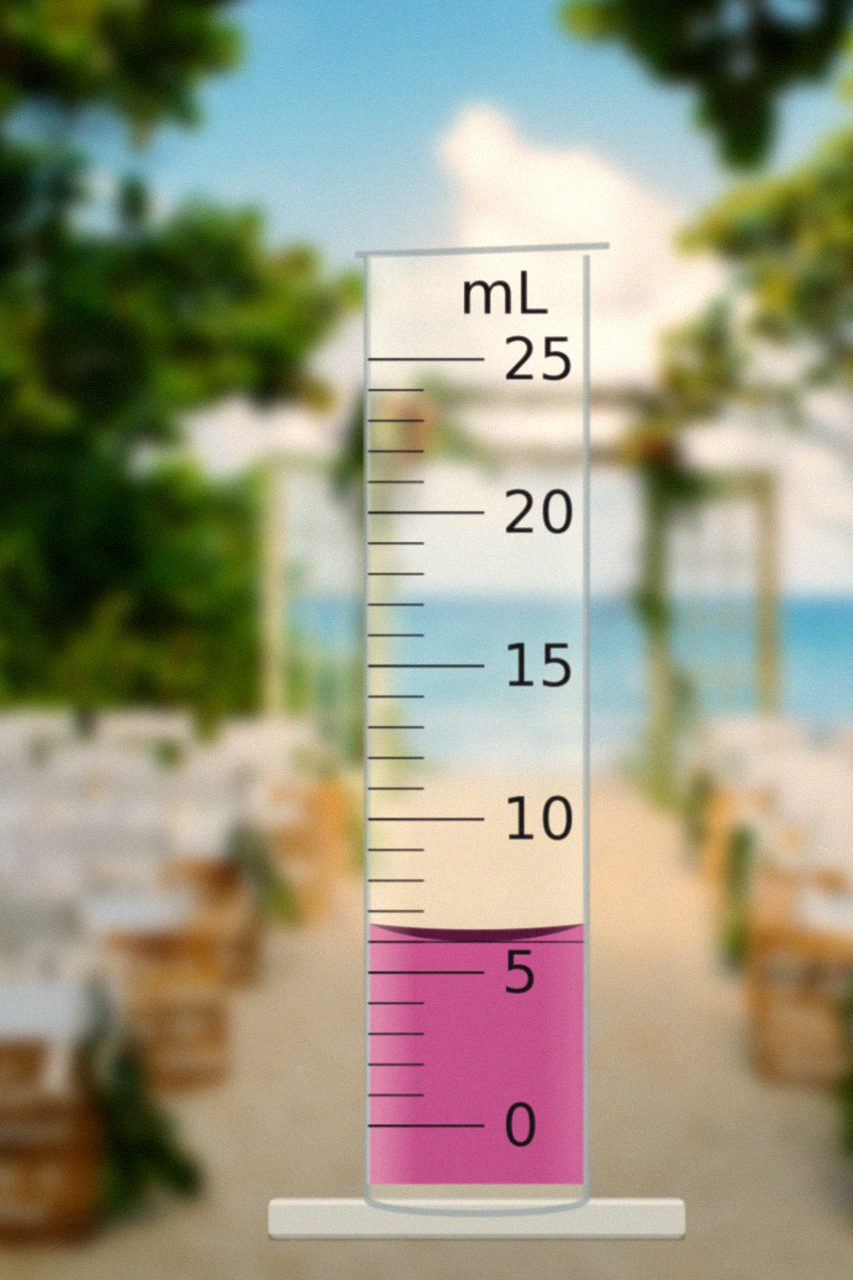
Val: 6 mL
